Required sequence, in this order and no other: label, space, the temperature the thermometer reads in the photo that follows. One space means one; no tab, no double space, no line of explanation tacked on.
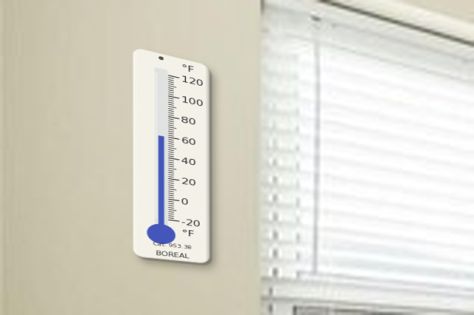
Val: 60 °F
